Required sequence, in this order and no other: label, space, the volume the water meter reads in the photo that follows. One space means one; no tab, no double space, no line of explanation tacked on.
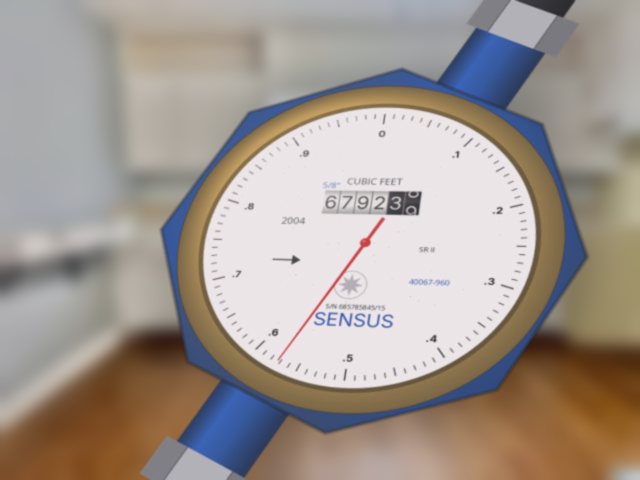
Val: 679238.57 ft³
